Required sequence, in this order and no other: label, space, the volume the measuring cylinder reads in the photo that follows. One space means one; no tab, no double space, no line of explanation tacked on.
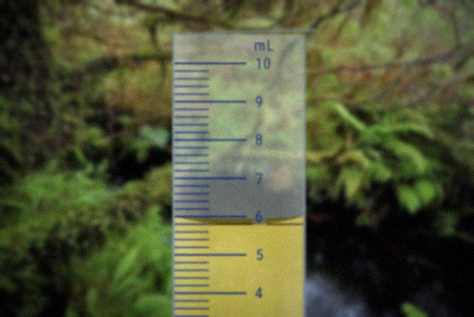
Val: 5.8 mL
